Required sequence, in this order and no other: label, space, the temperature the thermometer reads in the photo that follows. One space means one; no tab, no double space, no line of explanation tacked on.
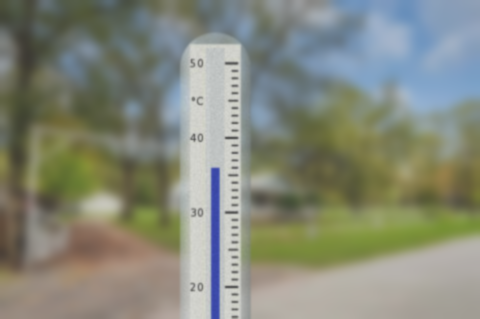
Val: 36 °C
